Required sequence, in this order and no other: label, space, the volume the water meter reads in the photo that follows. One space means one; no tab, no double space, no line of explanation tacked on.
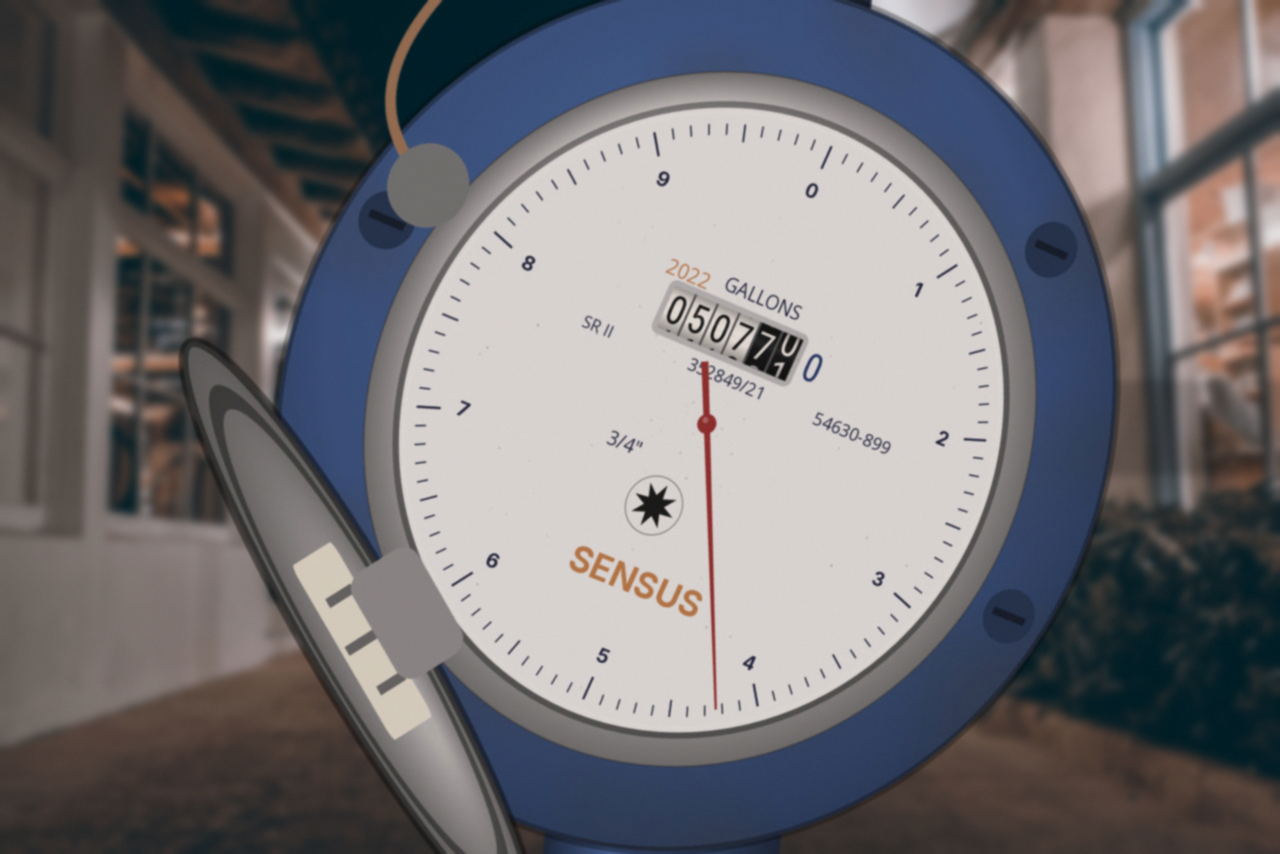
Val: 507704.2 gal
